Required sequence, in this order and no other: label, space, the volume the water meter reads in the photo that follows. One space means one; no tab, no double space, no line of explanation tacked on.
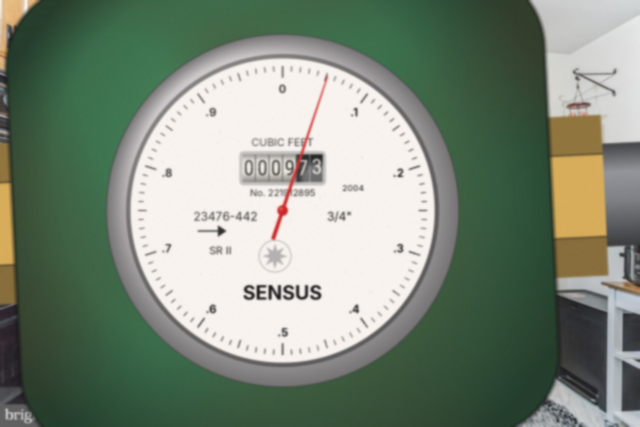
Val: 973.05 ft³
